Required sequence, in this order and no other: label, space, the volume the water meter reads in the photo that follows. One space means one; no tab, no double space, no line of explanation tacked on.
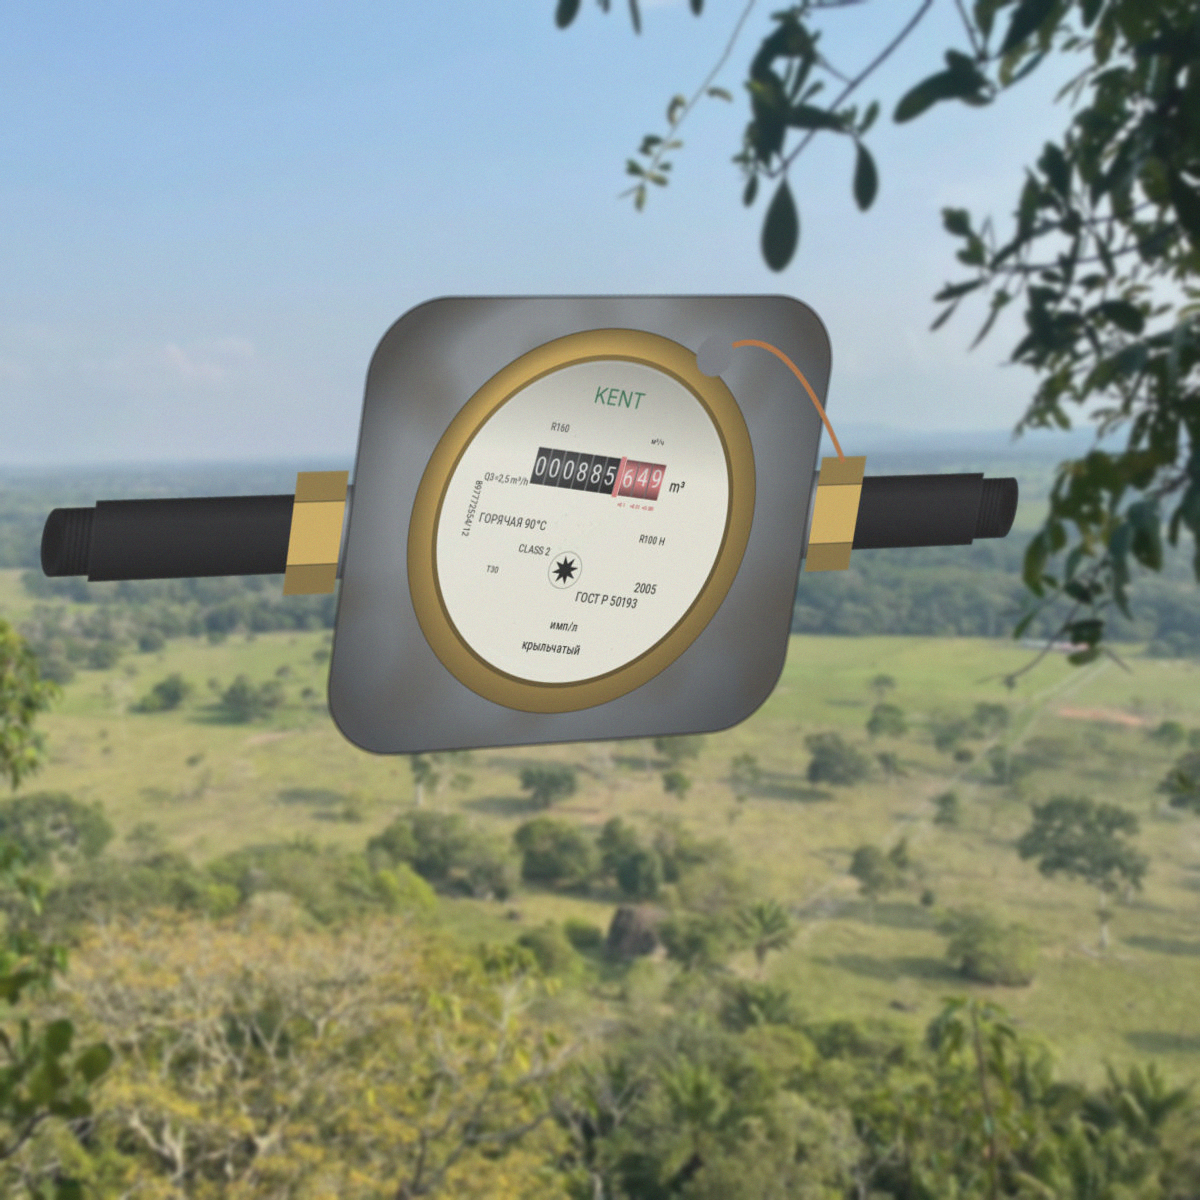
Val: 885.649 m³
